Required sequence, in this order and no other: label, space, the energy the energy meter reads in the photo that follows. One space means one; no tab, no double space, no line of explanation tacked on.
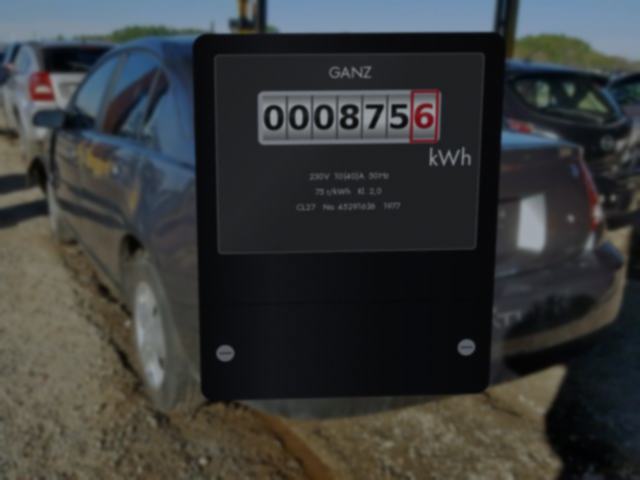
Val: 875.6 kWh
